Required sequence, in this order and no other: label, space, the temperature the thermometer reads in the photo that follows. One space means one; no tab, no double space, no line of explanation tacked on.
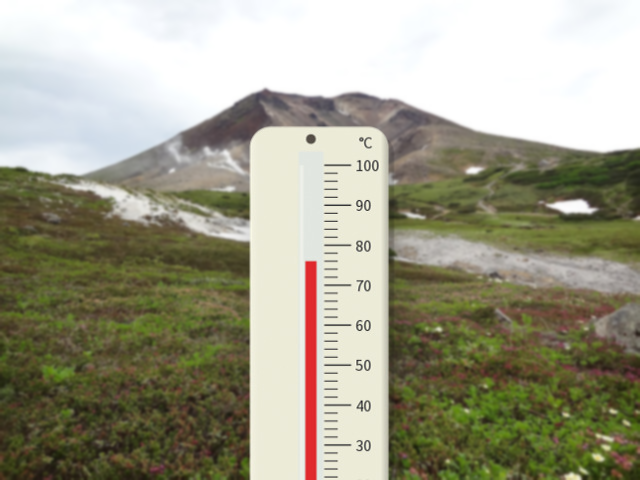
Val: 76 °C
